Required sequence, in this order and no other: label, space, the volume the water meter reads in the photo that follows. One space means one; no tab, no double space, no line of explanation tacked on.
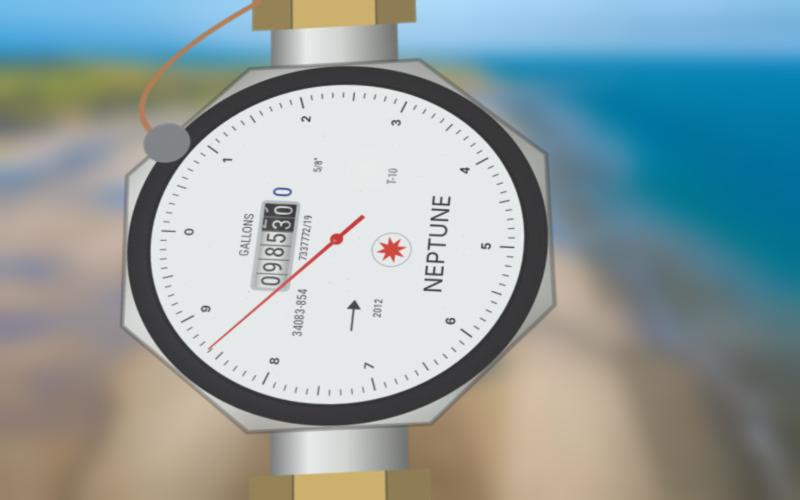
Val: 985298.6 gal
